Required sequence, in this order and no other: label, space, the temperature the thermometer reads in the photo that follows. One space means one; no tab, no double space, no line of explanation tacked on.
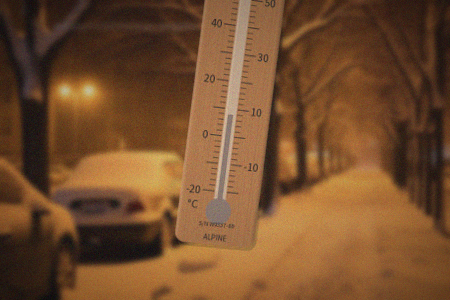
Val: 8 °C
